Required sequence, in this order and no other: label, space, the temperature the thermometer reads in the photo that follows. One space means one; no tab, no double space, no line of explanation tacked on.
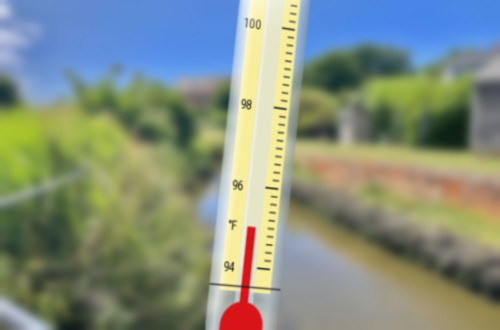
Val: 95 °F
